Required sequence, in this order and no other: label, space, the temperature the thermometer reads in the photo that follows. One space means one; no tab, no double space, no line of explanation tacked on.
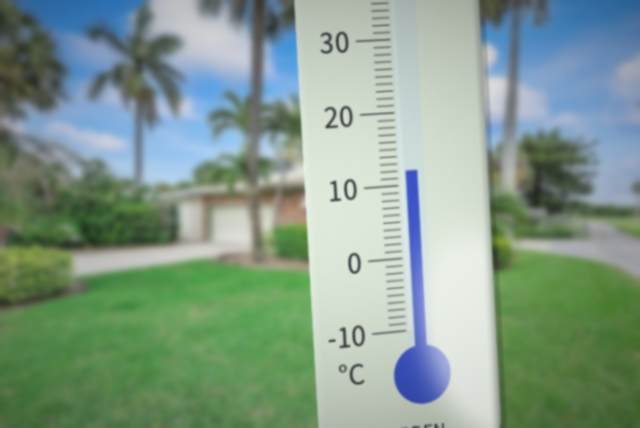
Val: 12 °C
